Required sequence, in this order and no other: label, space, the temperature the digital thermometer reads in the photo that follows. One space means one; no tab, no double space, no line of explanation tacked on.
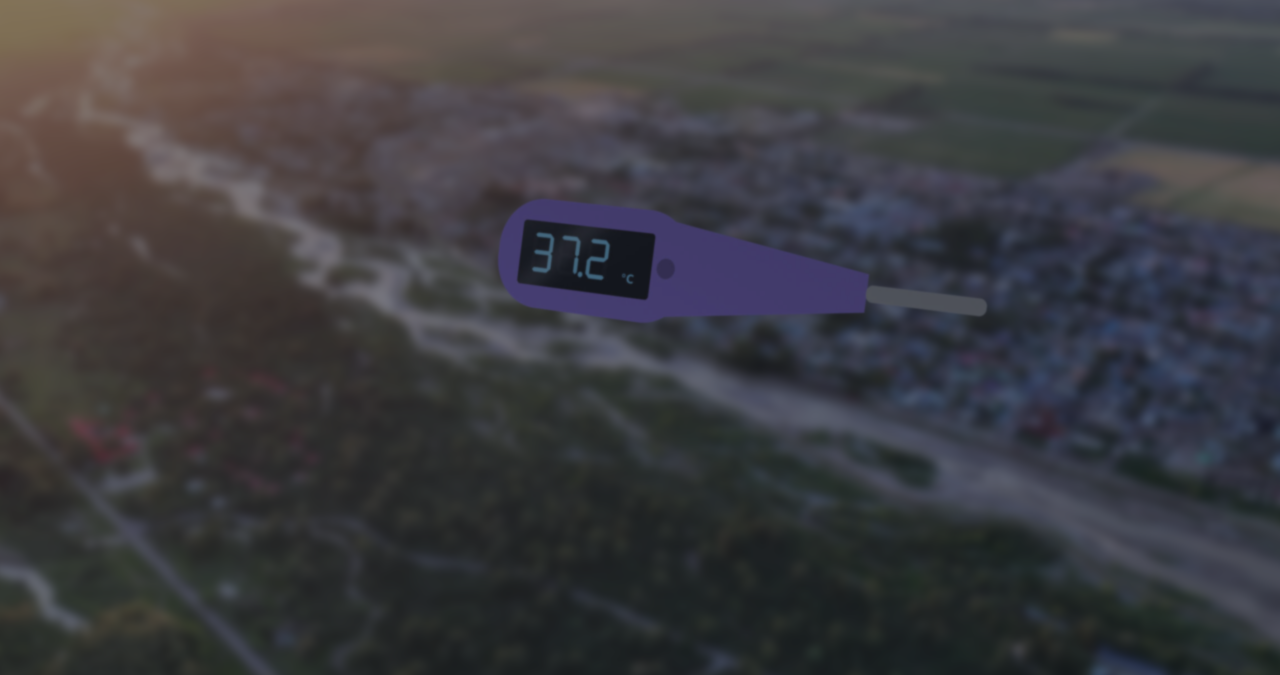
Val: 37.2 °C
